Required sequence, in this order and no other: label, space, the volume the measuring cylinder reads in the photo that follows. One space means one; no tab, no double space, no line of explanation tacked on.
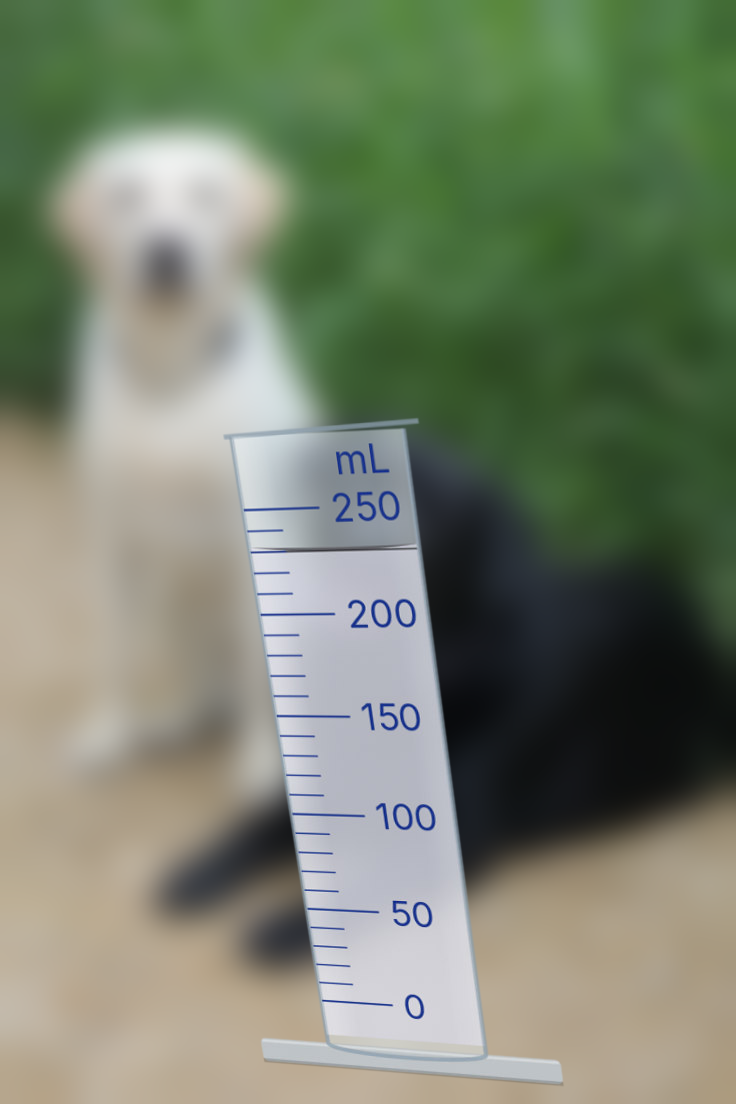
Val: 230 mL
